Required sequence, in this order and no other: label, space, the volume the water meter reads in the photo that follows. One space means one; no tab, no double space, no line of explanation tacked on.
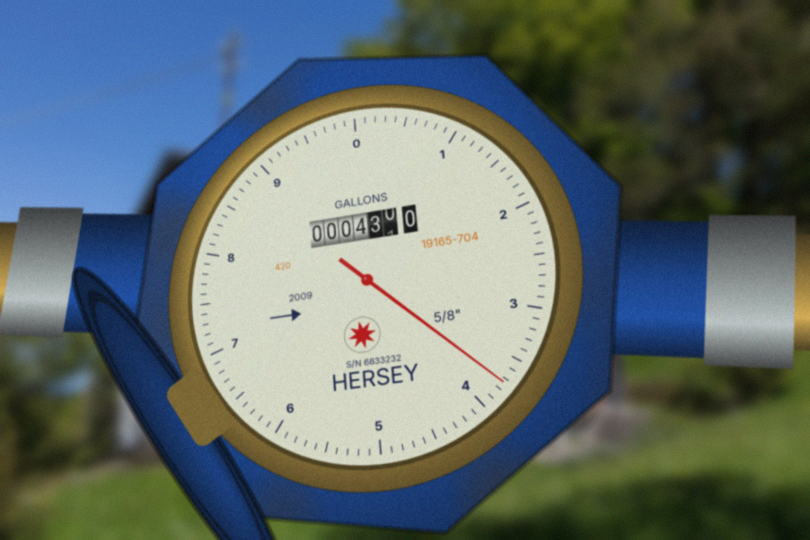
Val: 4303.7 gal
